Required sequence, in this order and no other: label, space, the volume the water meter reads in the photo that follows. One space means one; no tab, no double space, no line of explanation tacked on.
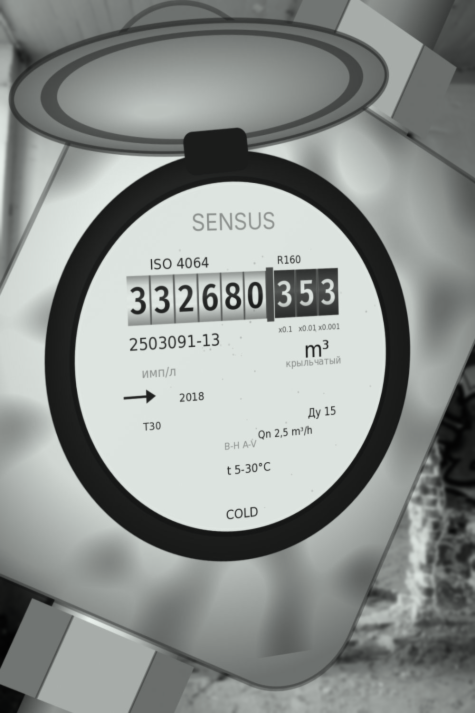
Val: 332680.353 m³
